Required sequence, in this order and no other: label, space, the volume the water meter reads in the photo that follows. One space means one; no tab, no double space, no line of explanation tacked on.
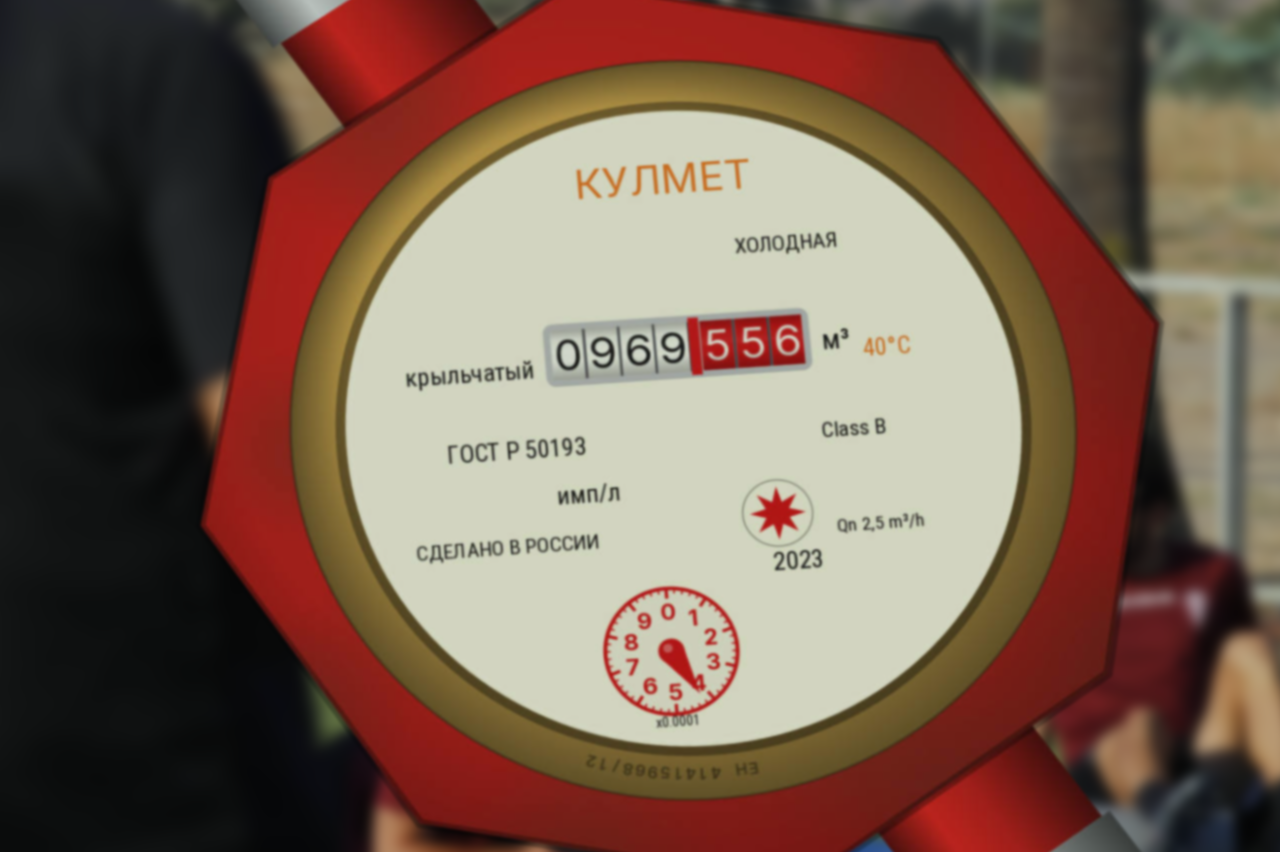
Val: 969.5564 m³
